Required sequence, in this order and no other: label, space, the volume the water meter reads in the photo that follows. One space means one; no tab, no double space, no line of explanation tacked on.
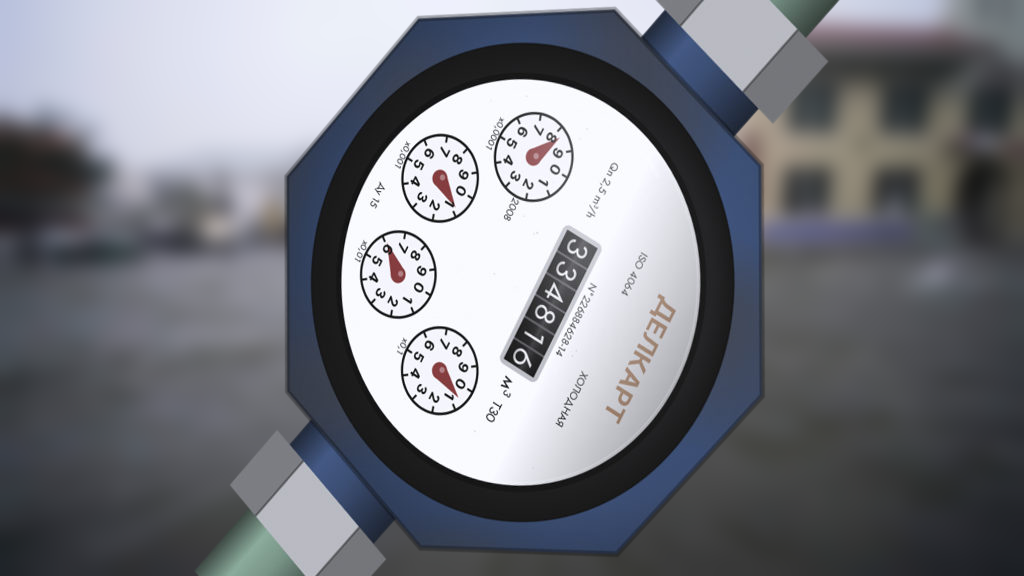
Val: 334816.0608 m³
